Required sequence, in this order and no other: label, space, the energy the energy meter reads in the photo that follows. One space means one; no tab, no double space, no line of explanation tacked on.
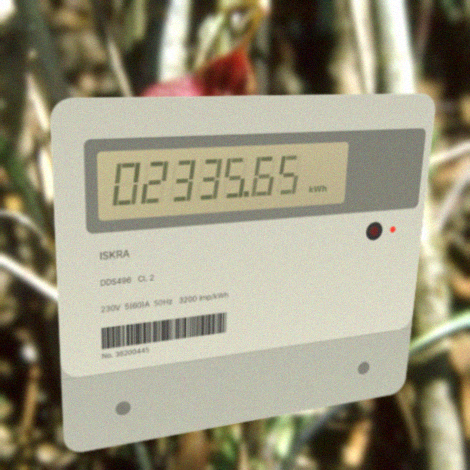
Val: 2335.65 kWh
